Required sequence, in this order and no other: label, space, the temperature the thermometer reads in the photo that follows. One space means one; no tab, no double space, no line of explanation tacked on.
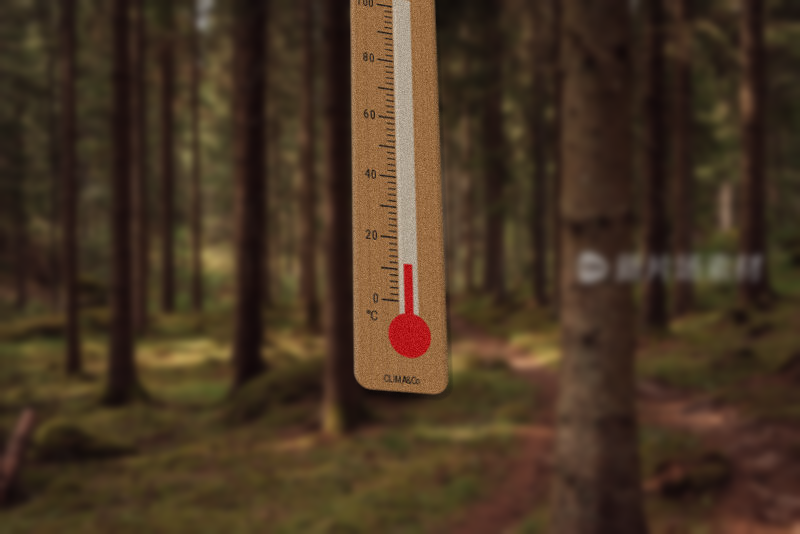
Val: 12 °C
